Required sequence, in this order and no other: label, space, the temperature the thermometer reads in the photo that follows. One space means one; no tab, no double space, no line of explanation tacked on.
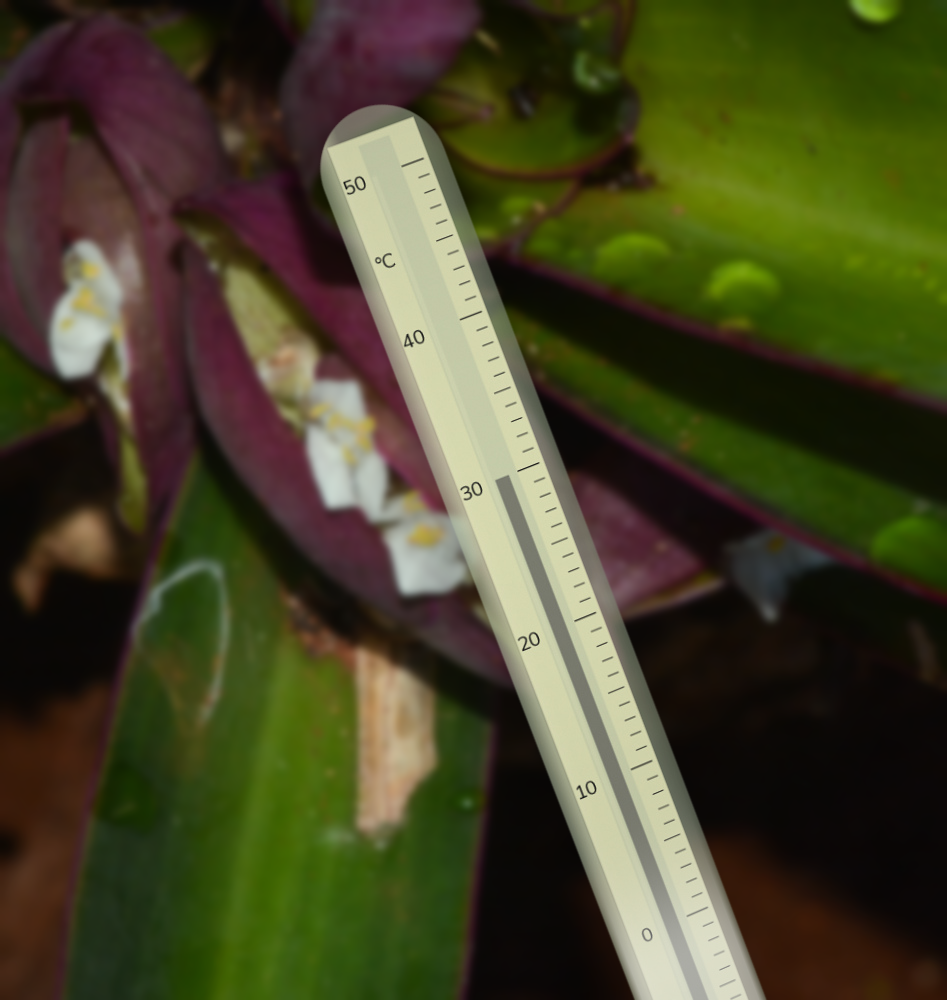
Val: 30 °C
